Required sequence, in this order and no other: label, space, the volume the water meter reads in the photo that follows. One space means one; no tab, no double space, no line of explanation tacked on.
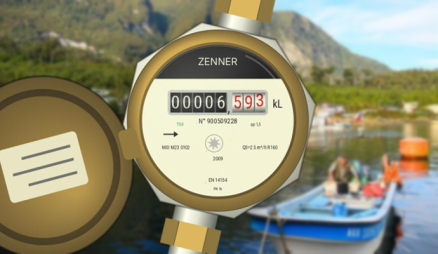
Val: 6.593 kL
